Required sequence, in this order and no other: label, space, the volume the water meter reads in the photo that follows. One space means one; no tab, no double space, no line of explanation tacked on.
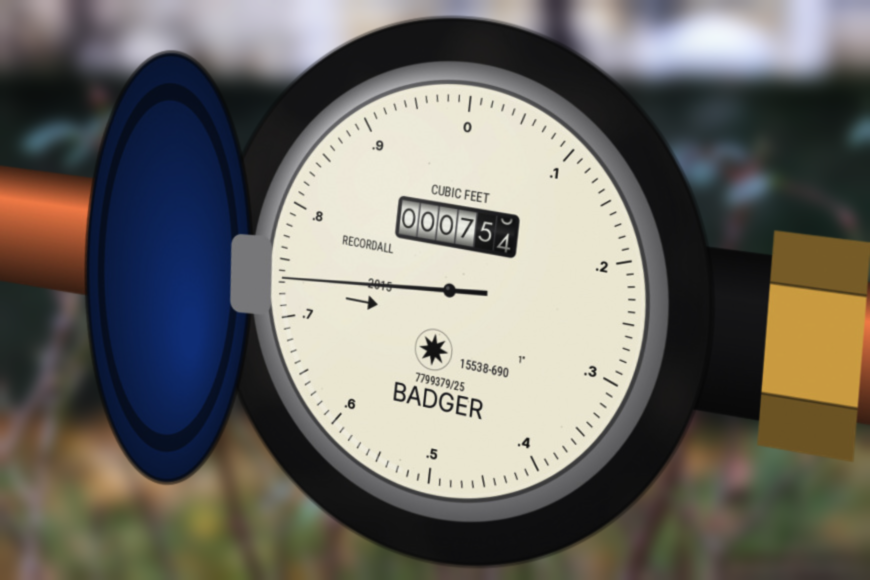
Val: 753.73 ft³
